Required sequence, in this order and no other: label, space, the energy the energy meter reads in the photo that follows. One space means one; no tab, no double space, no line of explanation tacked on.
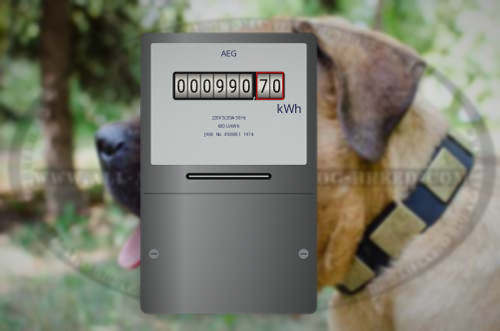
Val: 990.70 kWh
